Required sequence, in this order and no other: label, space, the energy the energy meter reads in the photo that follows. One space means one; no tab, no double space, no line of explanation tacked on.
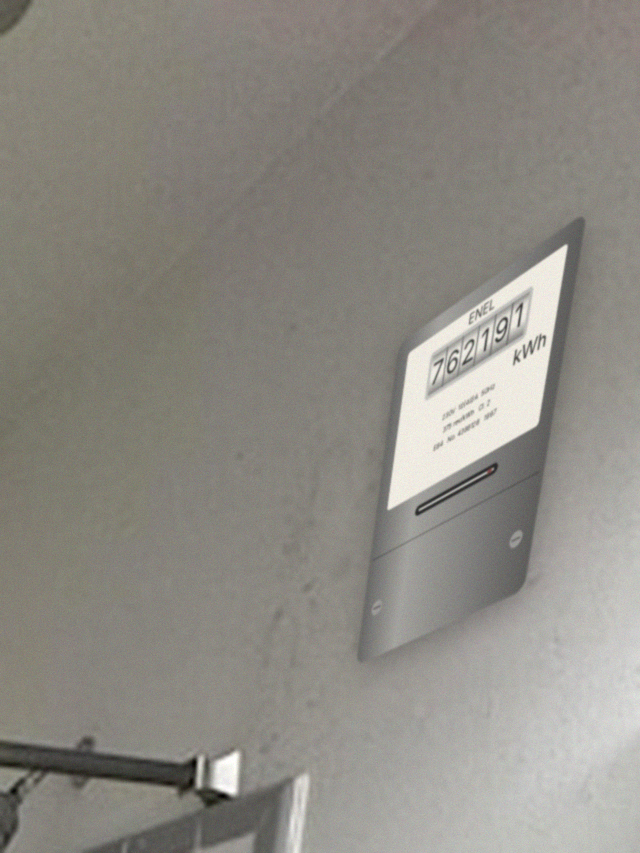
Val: 762191 kWh
